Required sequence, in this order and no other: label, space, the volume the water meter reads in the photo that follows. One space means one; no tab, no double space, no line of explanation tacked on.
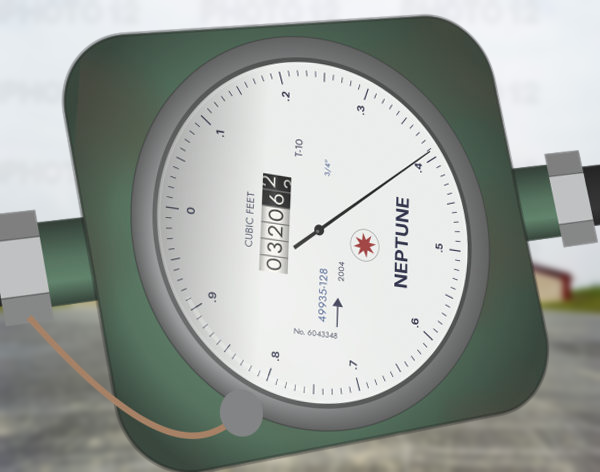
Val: 32062.39 ft³
